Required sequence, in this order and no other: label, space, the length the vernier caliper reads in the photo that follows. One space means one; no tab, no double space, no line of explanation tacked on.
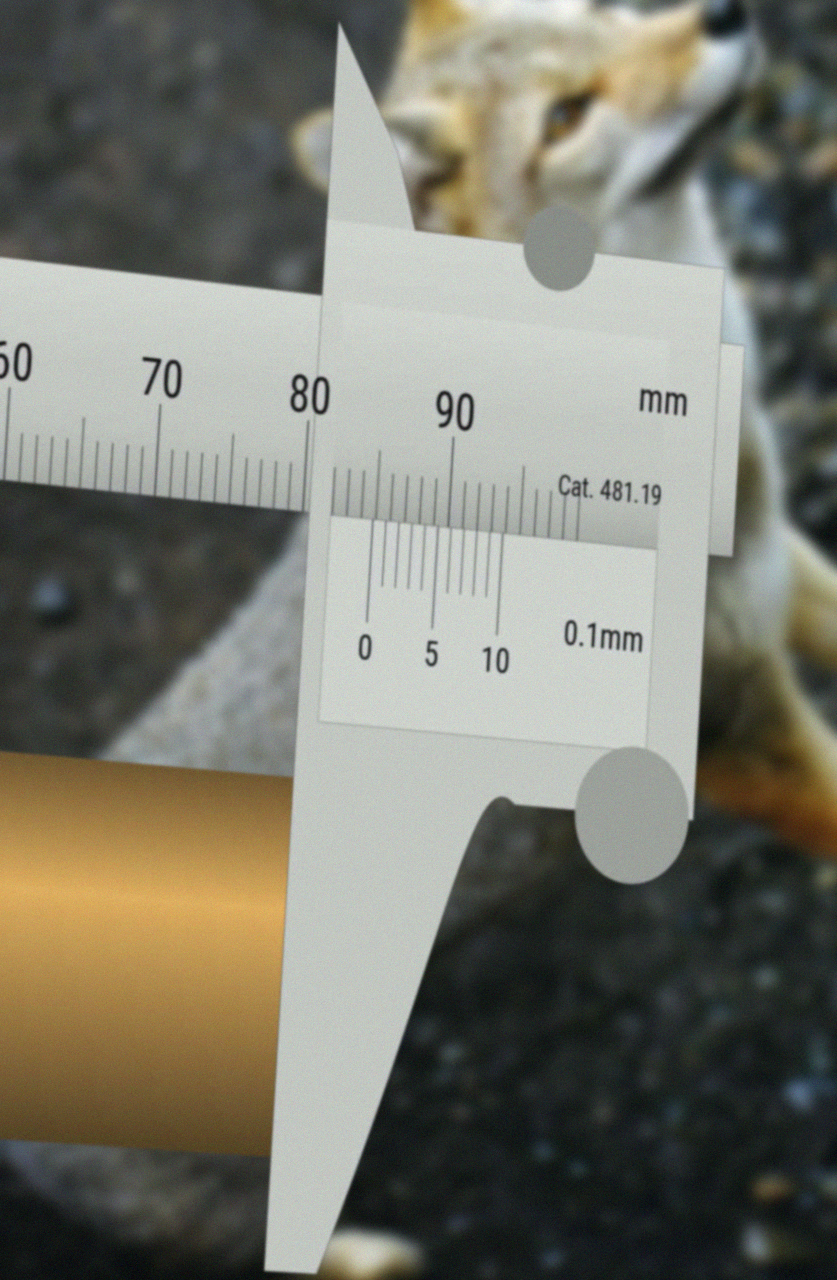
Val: 84.8 mm
